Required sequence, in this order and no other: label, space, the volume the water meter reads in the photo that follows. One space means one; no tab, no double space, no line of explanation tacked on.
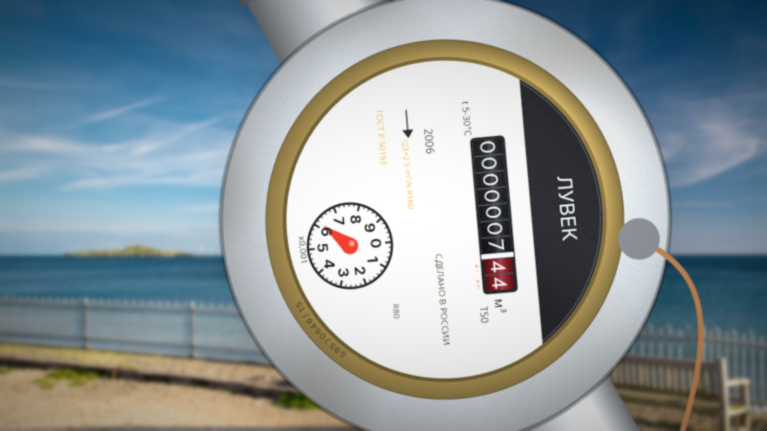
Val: 7.446 m³
